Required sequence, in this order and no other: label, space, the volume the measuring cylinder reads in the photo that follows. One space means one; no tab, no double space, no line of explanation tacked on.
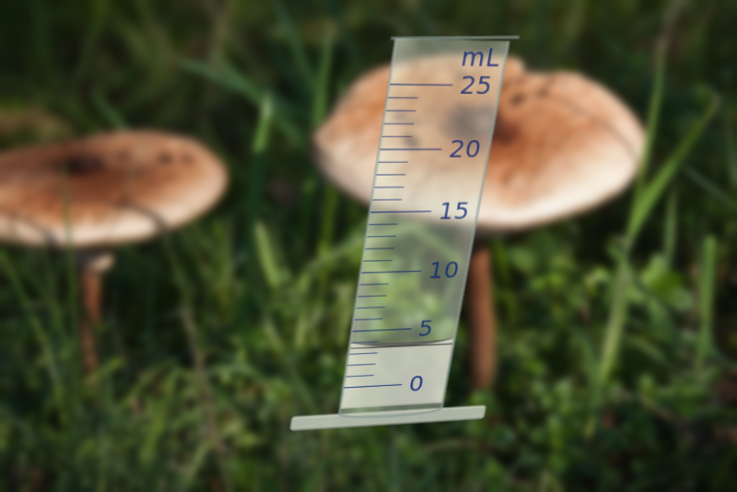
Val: 3.5 mL
